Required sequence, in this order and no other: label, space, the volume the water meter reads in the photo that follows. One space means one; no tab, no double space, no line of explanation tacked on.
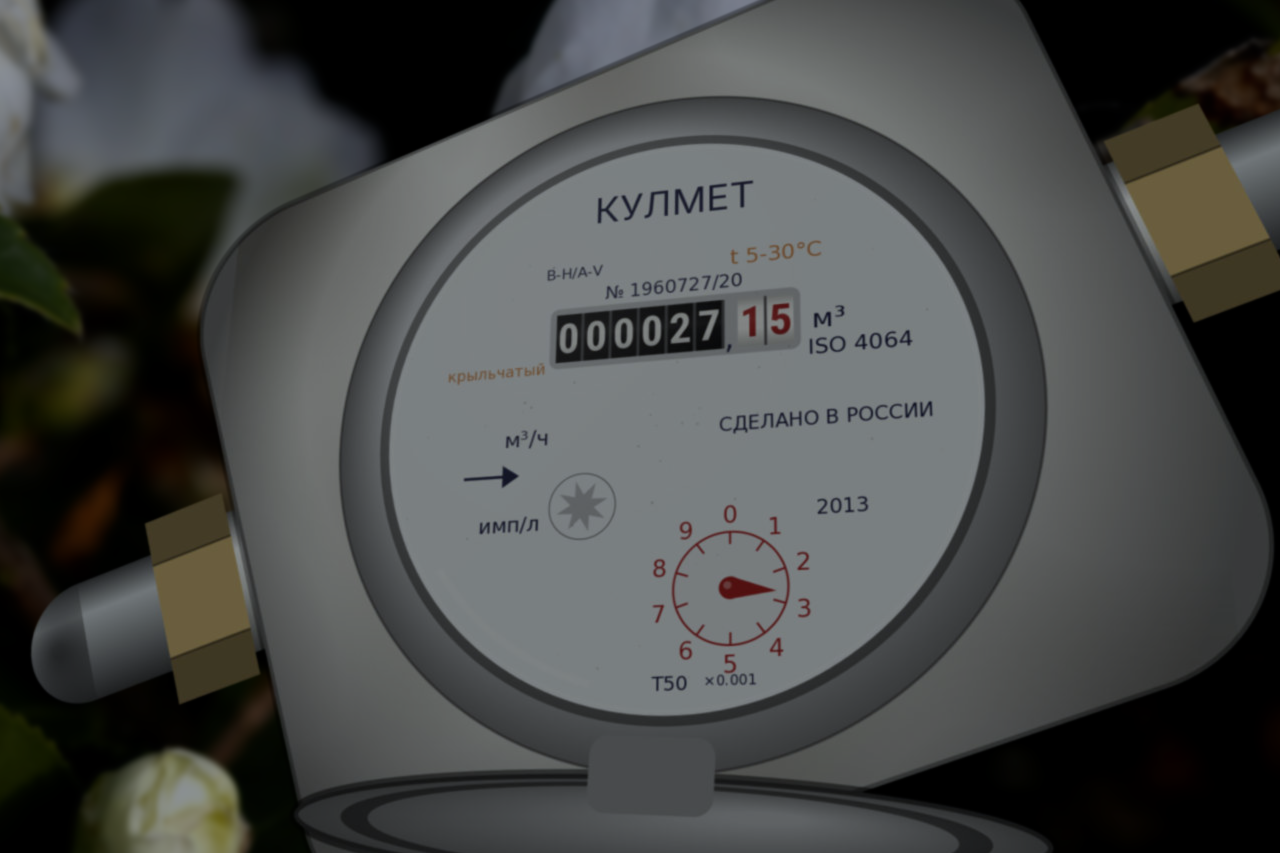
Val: 27.152 m³
